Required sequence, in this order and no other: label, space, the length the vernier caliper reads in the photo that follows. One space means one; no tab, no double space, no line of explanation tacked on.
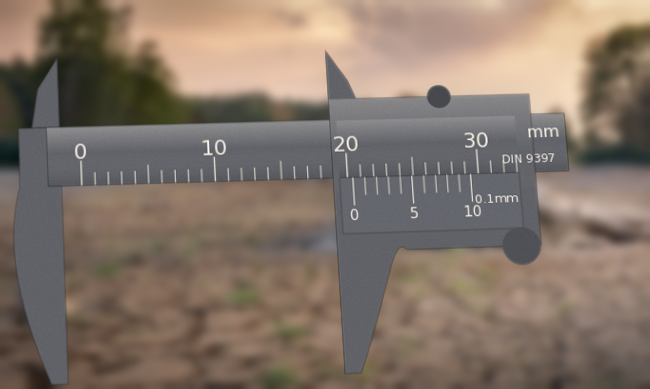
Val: 20.4 mm
